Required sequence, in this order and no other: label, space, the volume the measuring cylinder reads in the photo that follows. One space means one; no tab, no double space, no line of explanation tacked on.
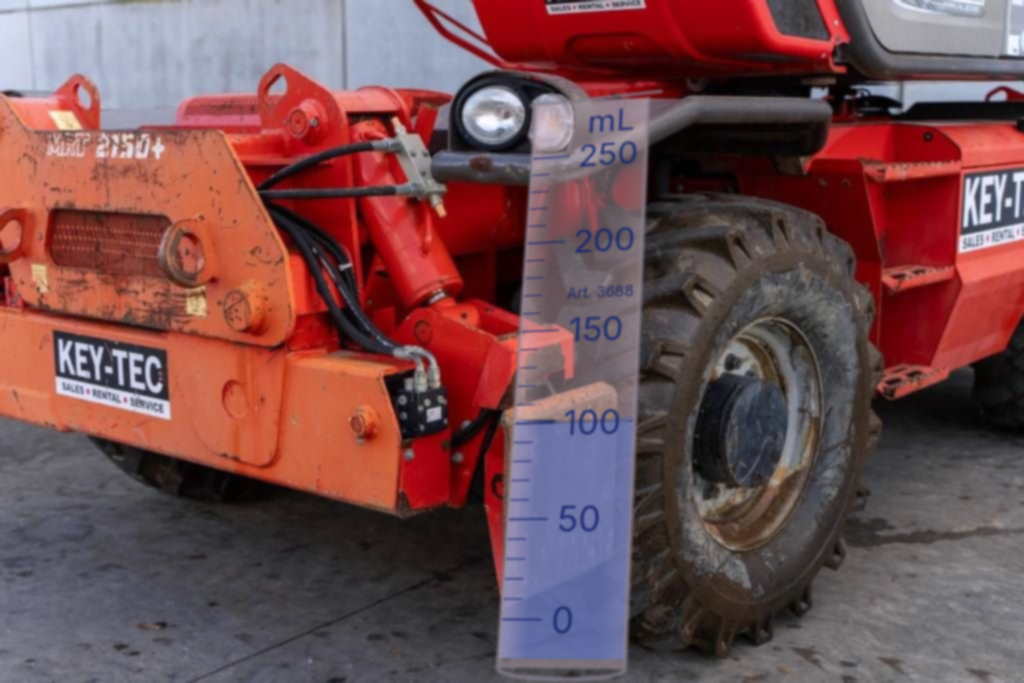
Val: 100 mL
